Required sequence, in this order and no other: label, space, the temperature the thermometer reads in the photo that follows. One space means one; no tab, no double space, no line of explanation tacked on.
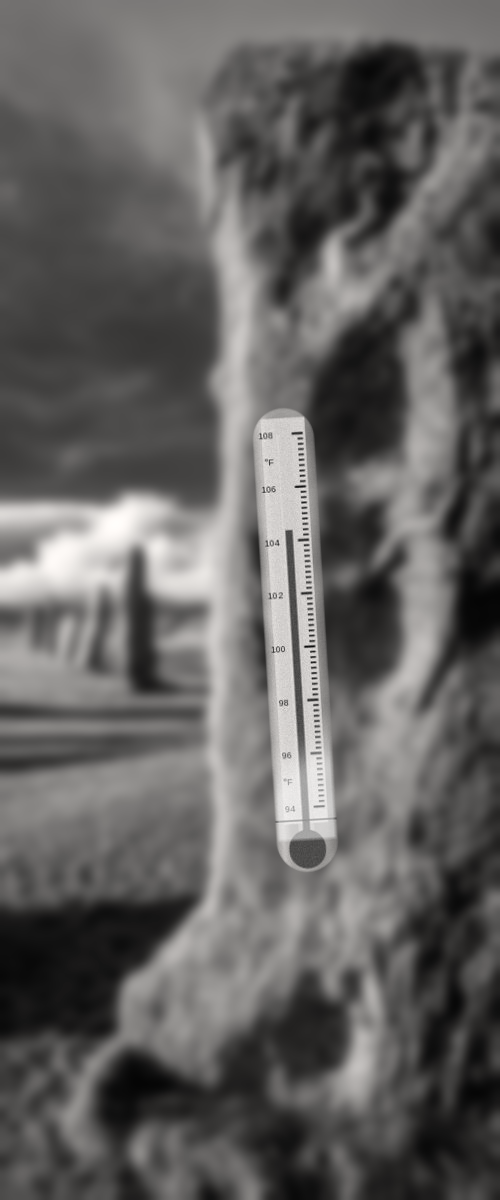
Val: 104.4 °F
